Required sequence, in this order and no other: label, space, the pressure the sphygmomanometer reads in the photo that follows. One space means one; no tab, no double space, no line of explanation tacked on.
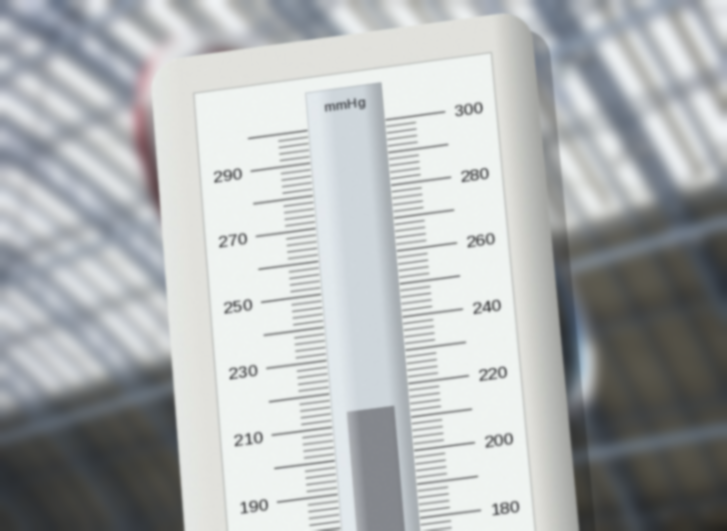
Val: 214 mmHg
